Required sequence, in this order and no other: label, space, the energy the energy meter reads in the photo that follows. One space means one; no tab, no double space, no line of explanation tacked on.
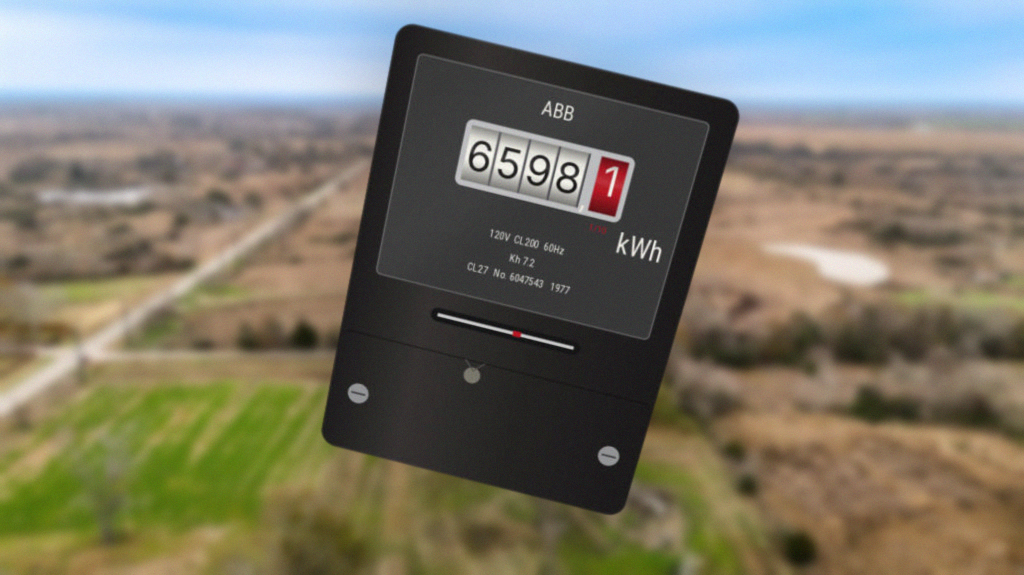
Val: 6598.1 kWh
